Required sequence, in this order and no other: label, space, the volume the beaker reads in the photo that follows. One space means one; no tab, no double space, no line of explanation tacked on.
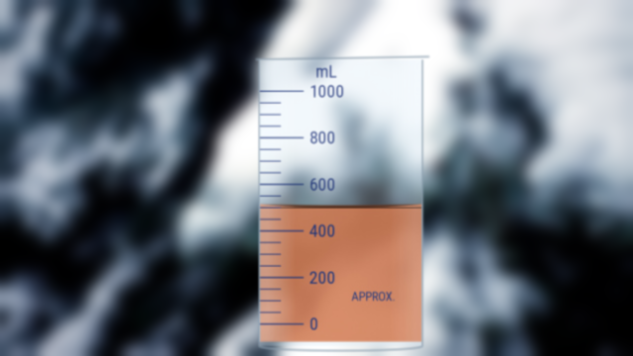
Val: 500 mL
